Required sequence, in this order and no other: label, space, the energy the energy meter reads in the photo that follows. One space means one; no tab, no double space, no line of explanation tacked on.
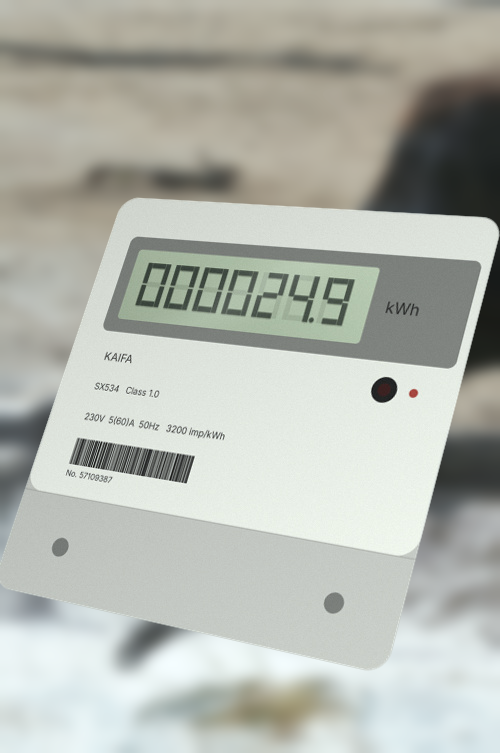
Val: 24.9 kWh
